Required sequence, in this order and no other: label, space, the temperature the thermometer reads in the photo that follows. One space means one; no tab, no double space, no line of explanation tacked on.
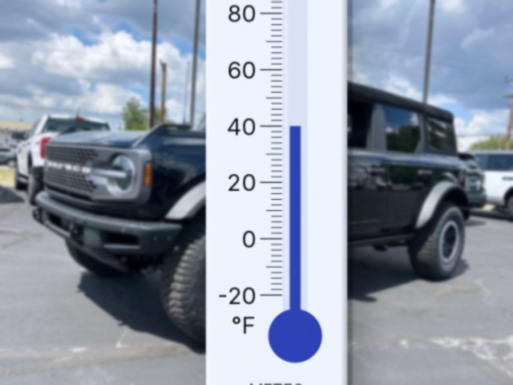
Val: 40 °F
